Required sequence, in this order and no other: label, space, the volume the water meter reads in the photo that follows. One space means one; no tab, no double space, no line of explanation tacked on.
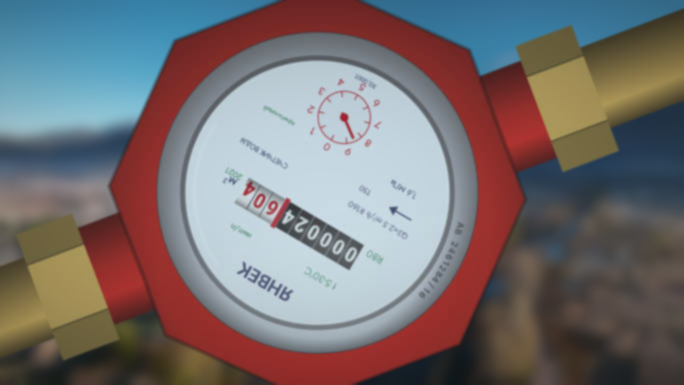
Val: 24.6038 m³
